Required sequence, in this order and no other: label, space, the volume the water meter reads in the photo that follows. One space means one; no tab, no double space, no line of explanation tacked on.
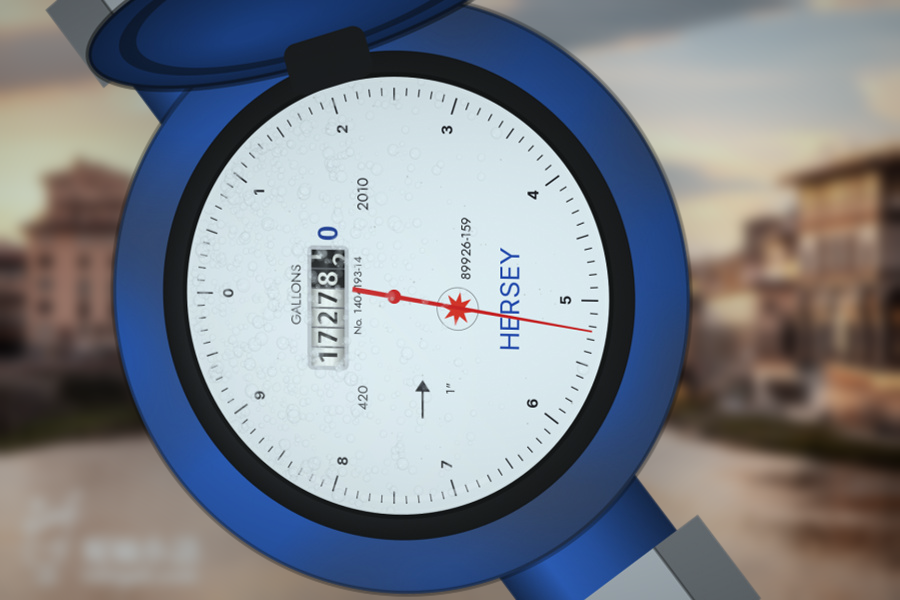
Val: 1727815.2 gal
